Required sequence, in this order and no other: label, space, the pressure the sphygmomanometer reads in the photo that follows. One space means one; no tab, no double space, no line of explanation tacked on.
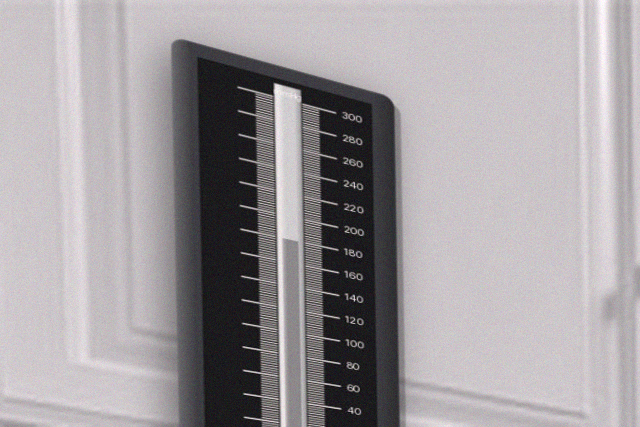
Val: 180 mmHg
